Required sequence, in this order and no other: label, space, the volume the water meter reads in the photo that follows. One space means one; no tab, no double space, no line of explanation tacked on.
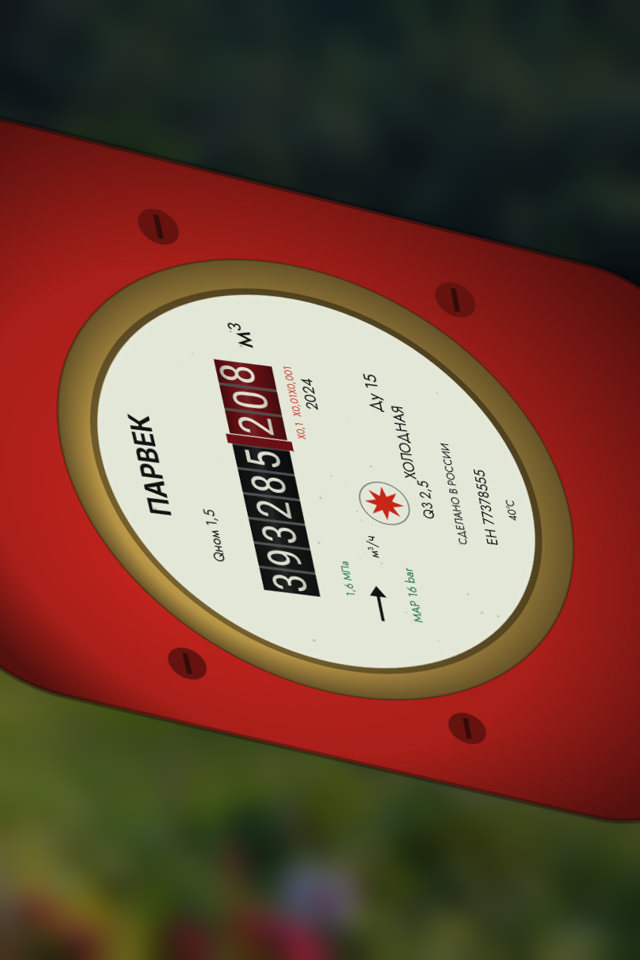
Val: 393285.208 m³
